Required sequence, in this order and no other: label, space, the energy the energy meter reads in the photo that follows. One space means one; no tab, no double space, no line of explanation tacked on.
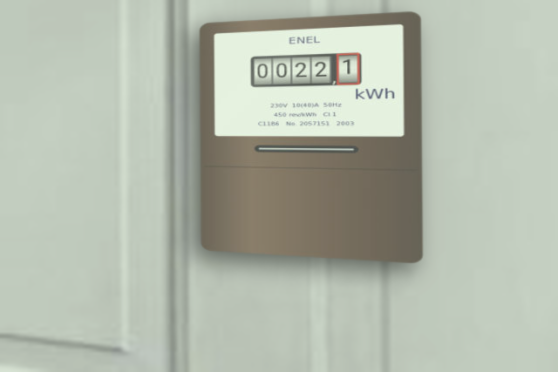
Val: 22.1 kWh
